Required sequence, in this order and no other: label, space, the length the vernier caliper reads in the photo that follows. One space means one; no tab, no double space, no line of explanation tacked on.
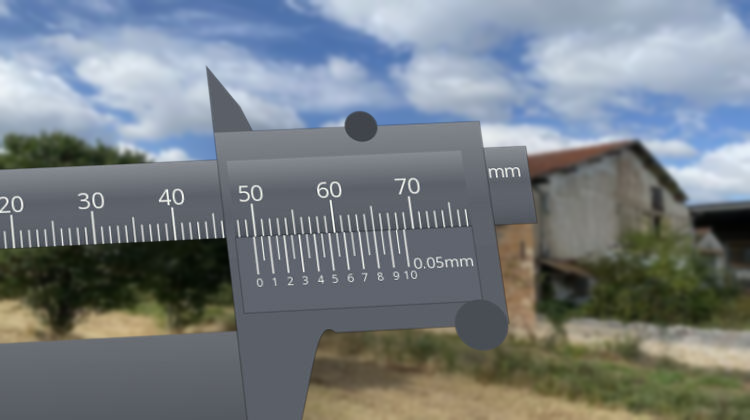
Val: 49.8 mm
